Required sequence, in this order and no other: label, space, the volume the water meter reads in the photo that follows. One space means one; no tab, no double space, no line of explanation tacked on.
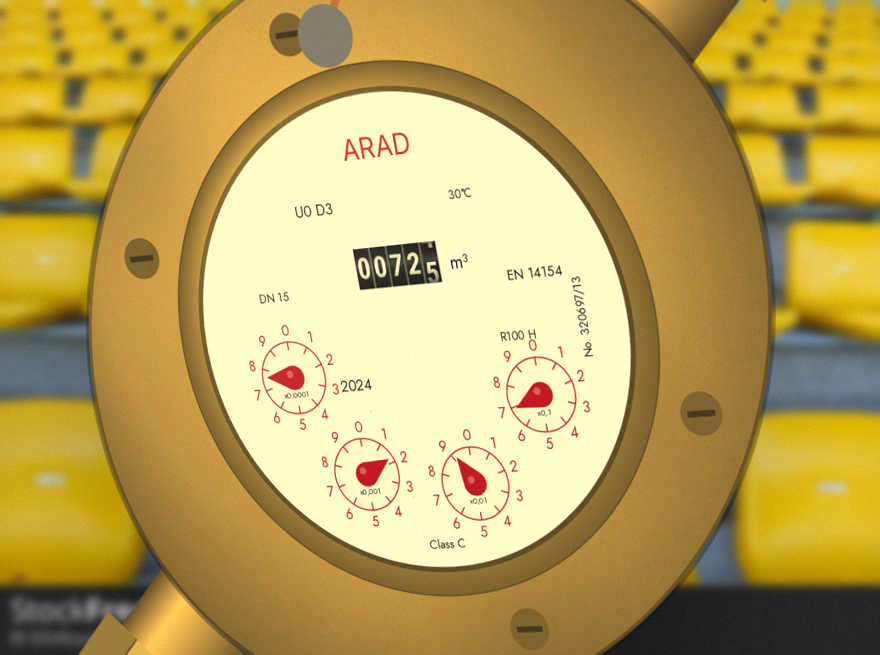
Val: 724.6917 m³
